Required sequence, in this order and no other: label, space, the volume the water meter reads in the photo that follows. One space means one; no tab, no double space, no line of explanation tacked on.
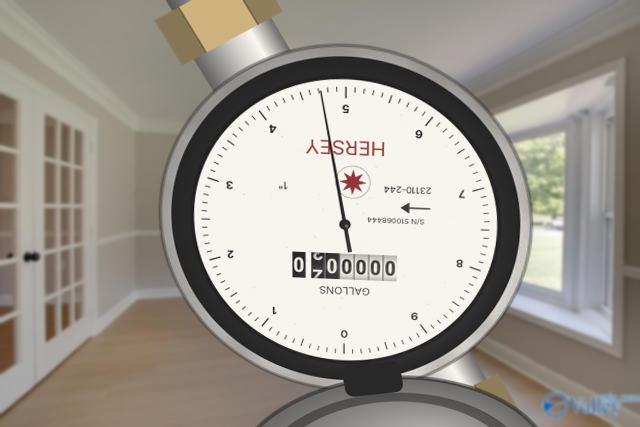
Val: 24.7 gal
